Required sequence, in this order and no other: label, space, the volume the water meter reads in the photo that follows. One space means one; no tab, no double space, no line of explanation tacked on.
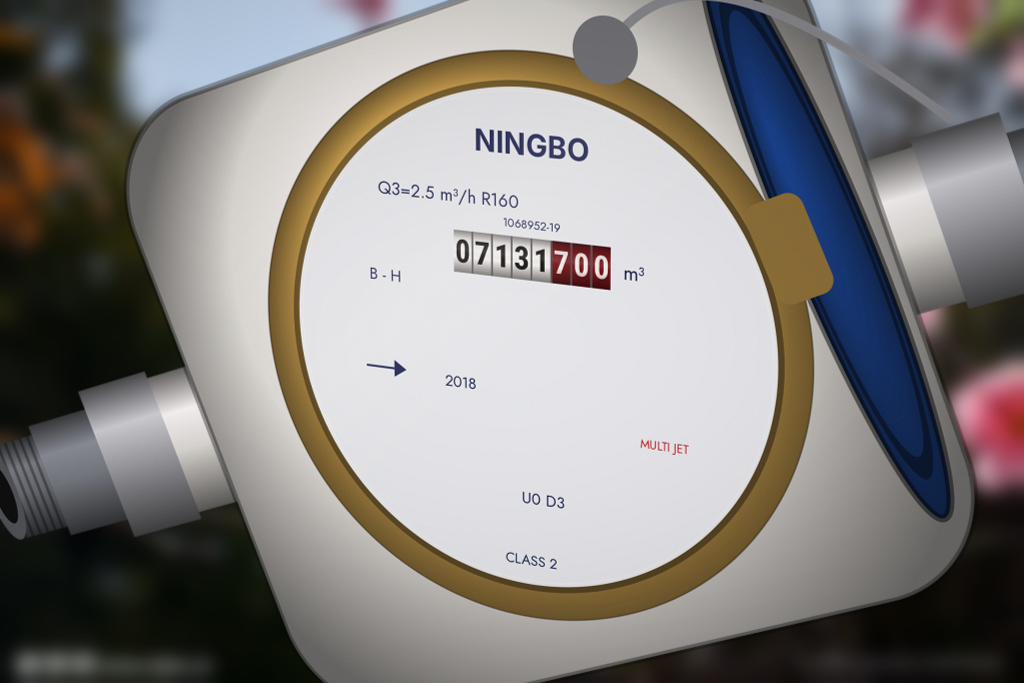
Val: 7131.700 m³
